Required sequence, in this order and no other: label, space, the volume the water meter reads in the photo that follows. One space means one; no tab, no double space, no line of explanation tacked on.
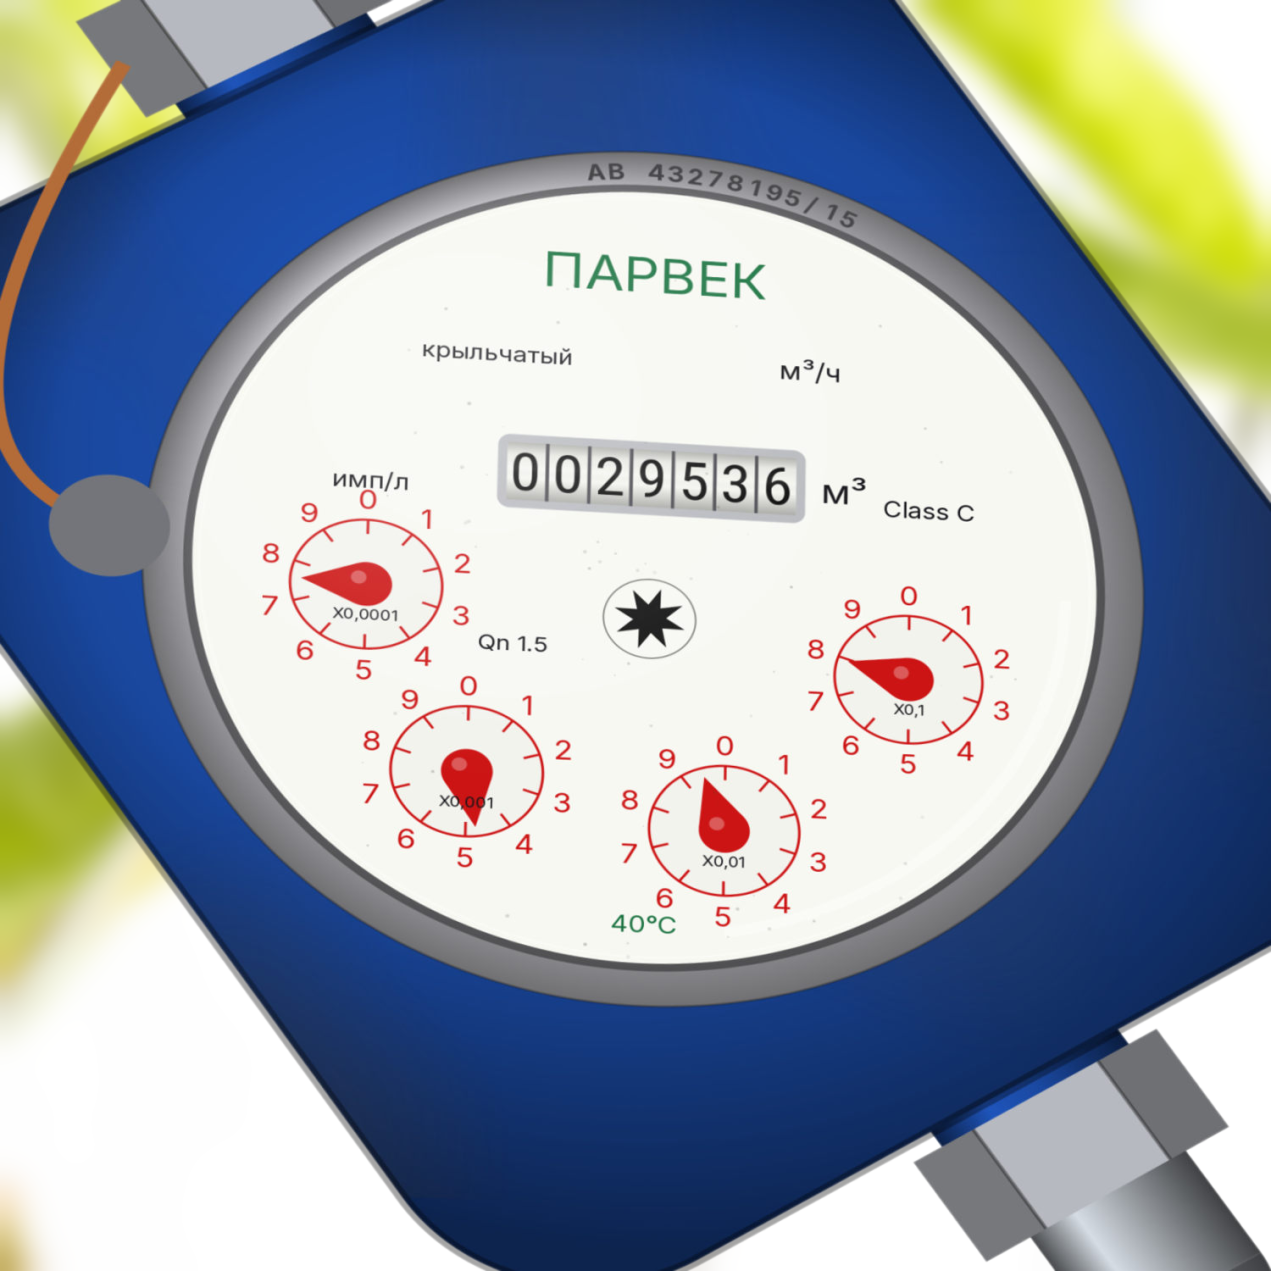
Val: 29536.7947 m³
